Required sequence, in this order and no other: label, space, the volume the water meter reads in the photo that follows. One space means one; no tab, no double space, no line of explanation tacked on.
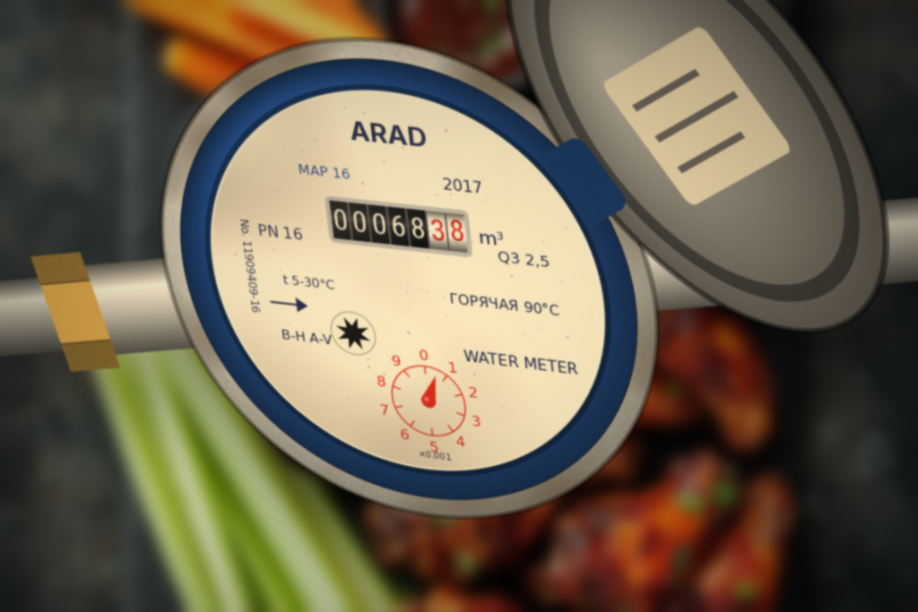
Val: 68.380 m³
